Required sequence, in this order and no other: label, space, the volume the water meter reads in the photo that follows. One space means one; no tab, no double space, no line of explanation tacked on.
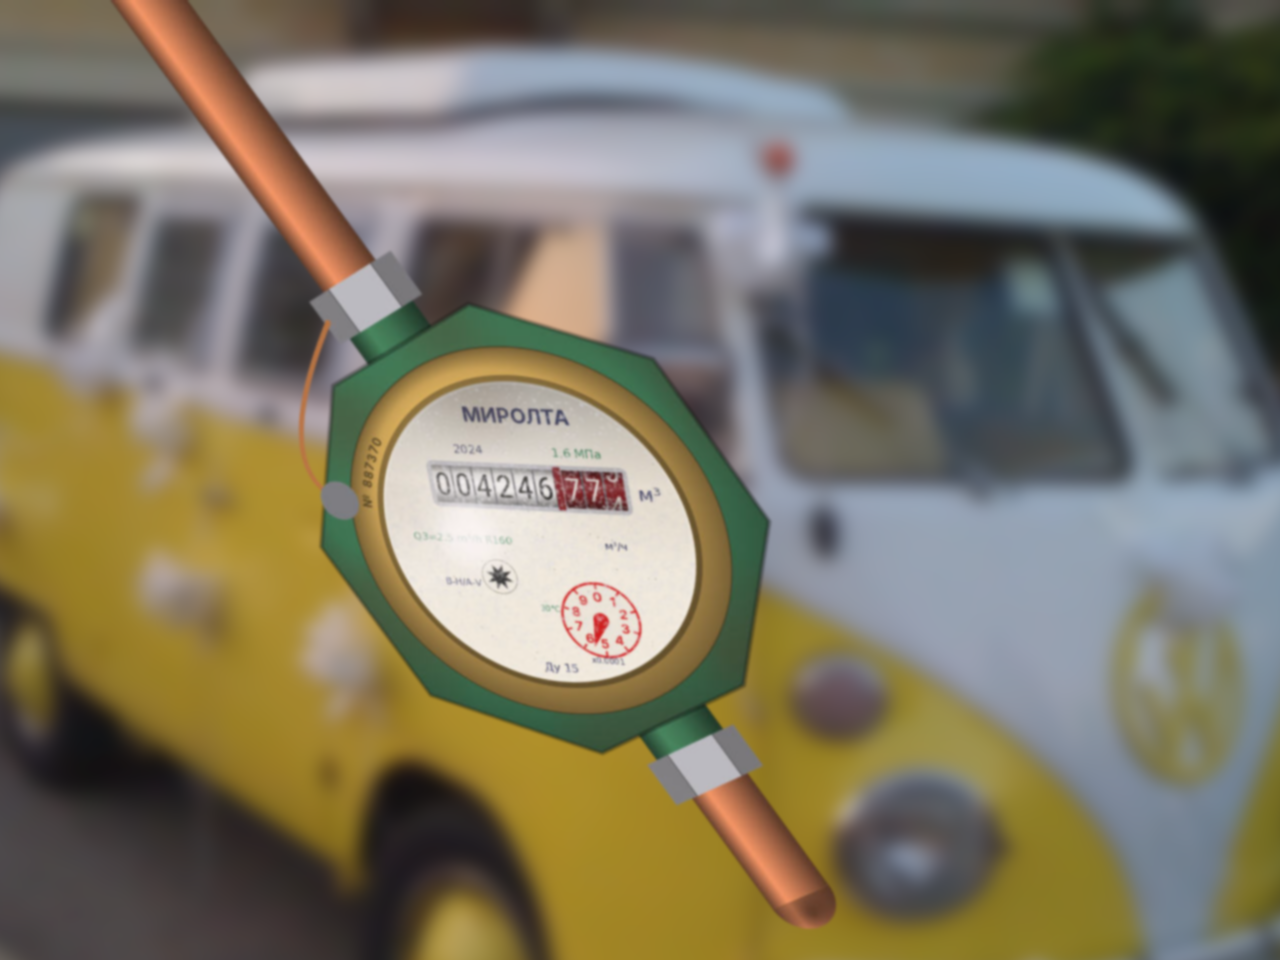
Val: 4246.7735 m³
